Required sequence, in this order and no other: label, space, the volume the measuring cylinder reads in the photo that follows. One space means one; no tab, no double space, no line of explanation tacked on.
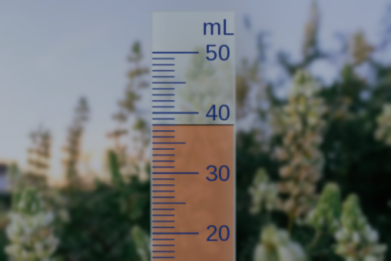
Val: 38 mL
